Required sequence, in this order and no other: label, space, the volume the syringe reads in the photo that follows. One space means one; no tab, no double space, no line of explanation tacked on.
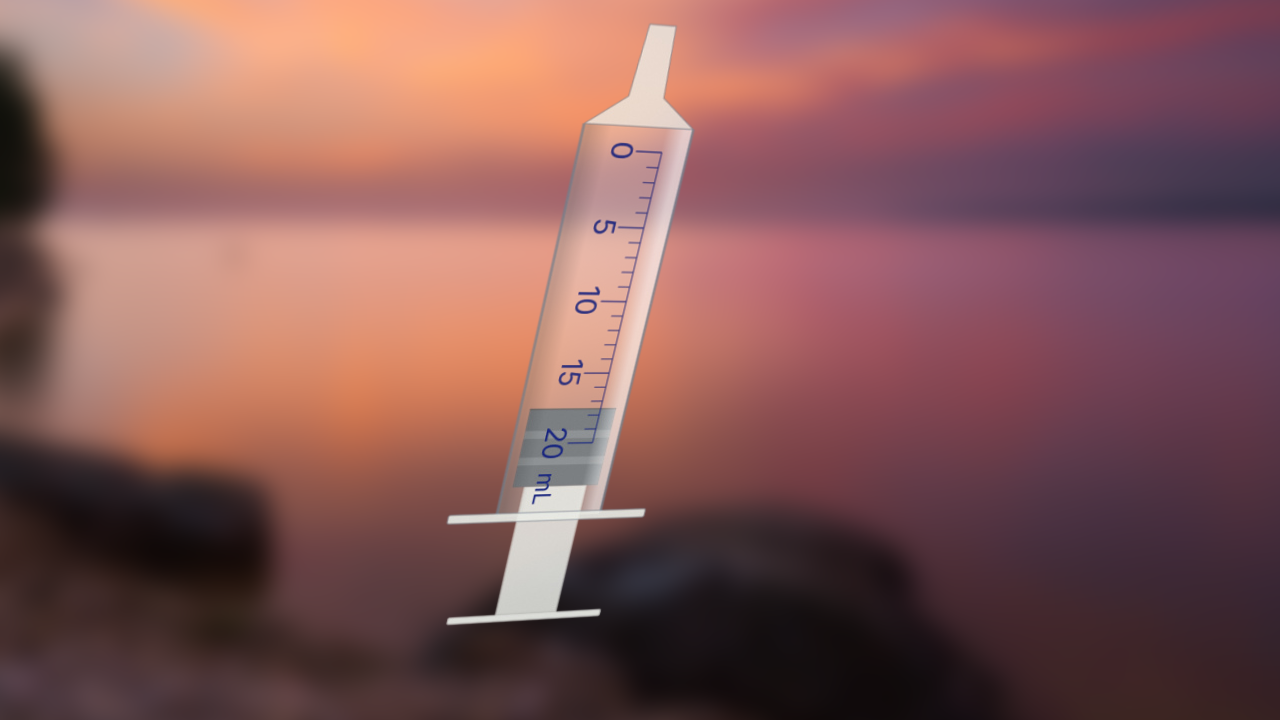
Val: 17.5 mL
